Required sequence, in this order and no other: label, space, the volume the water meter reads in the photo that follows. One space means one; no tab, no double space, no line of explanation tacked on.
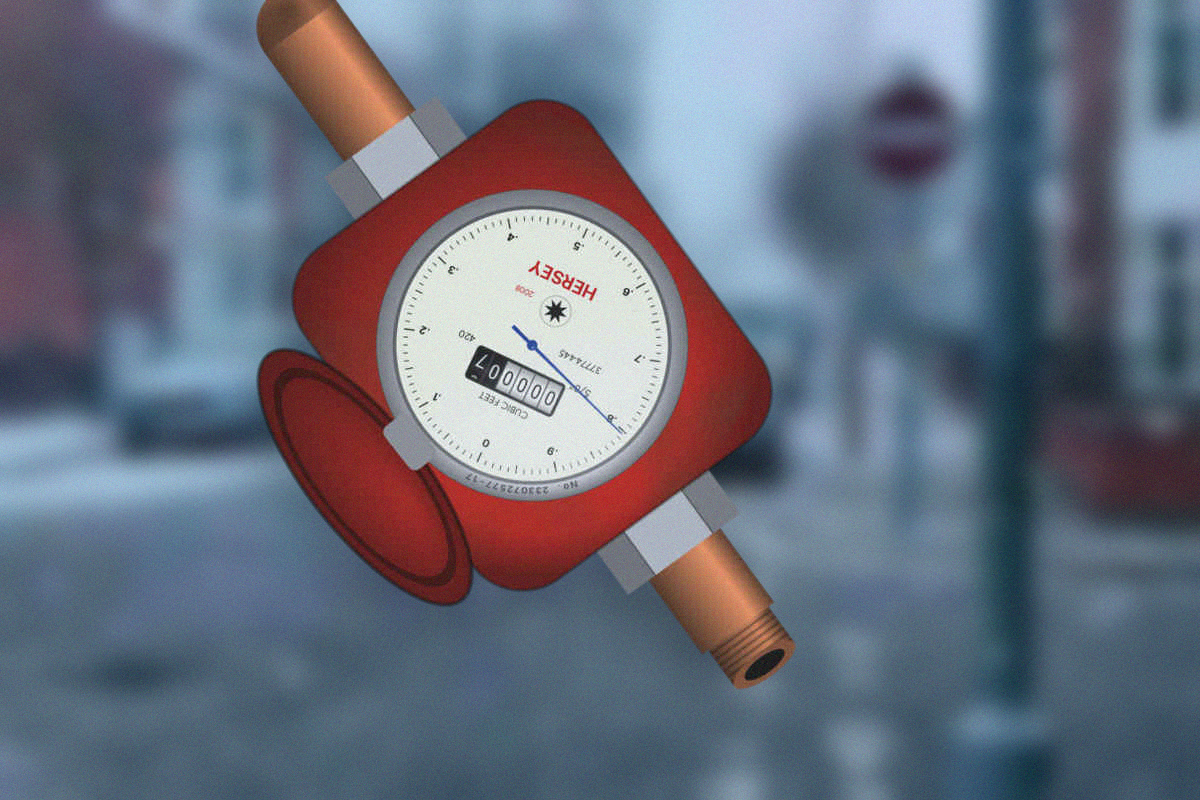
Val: 6.80 ft³
